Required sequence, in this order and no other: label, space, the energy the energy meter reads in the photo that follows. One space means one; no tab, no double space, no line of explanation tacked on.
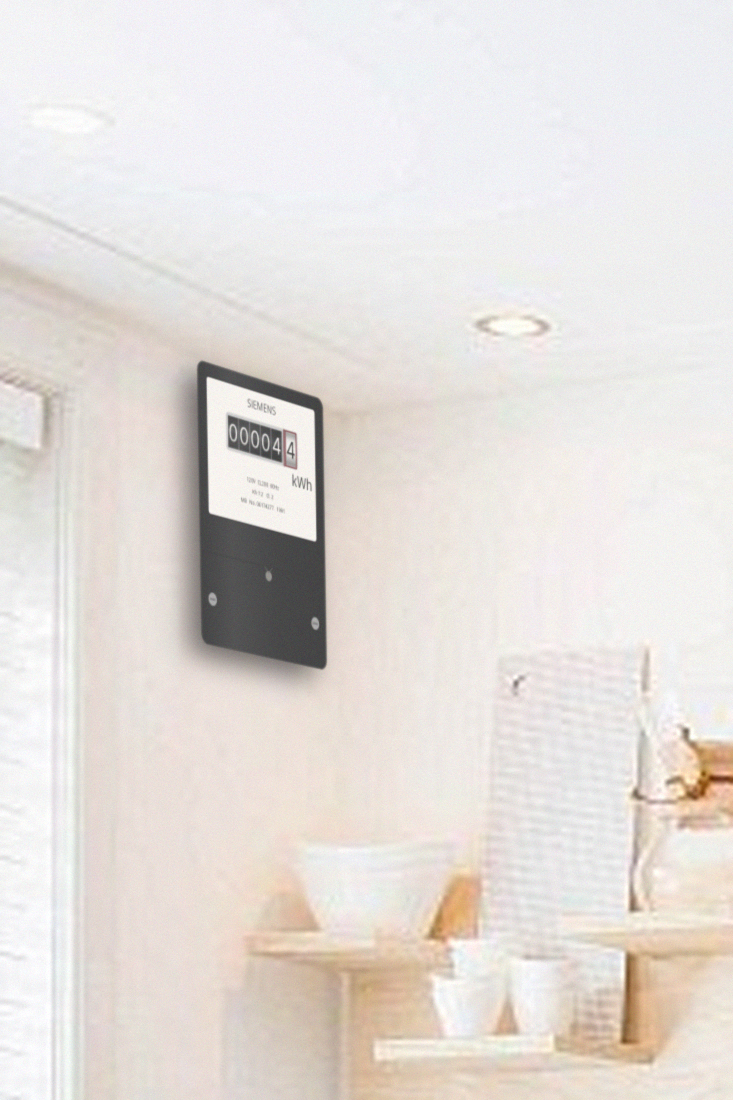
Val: 4.4 kWh
